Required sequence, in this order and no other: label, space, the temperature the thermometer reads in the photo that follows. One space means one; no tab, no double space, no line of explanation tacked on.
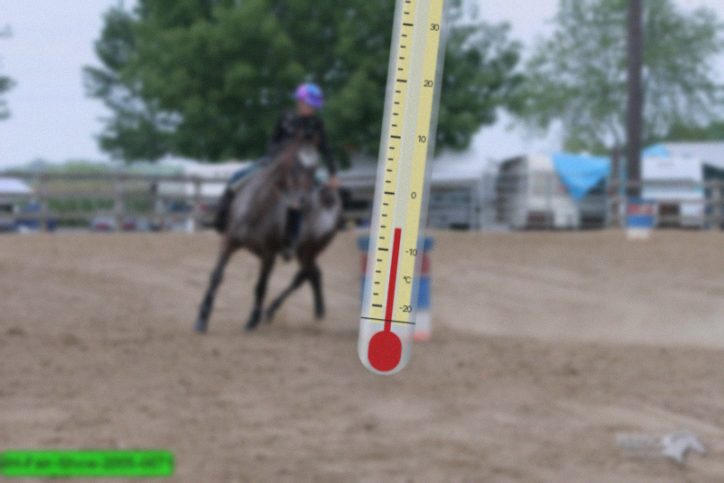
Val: -6 °C
